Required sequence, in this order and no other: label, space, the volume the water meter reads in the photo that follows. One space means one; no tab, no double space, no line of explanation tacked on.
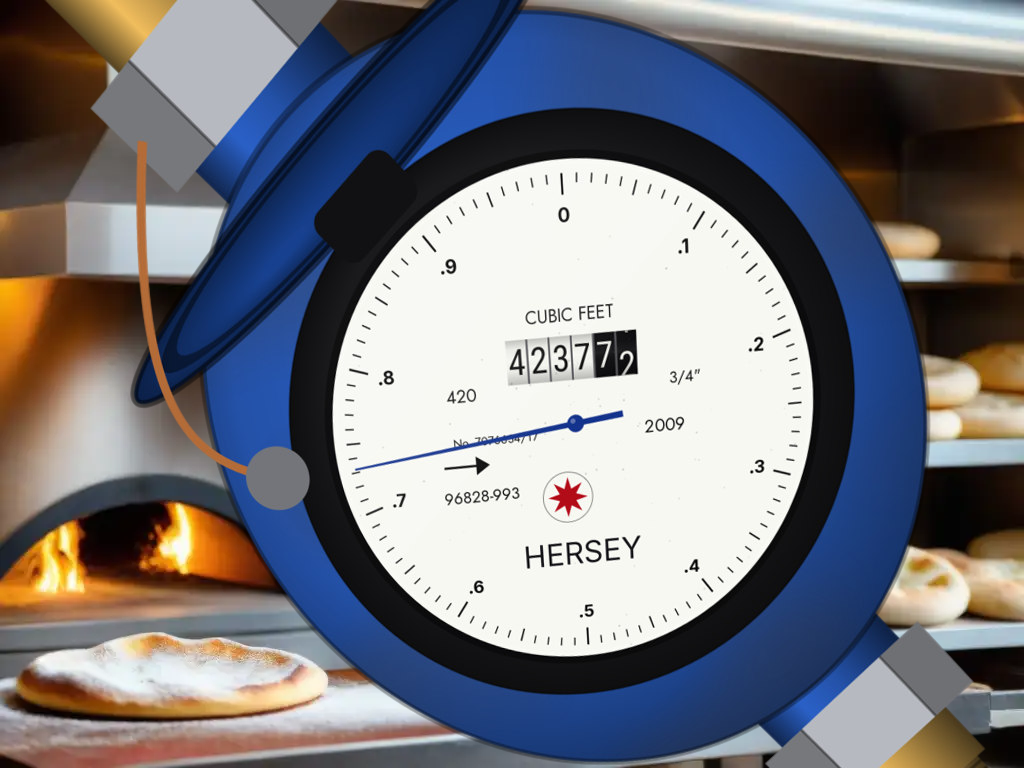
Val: 423771.73 ft³
